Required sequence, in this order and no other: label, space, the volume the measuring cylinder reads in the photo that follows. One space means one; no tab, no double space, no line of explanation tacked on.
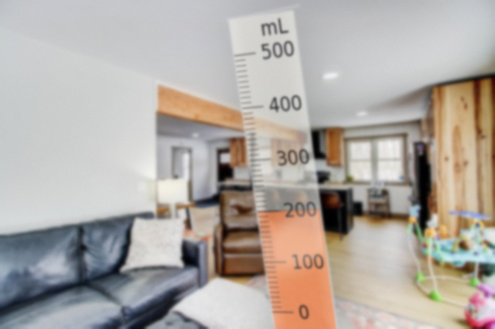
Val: 200 mL
